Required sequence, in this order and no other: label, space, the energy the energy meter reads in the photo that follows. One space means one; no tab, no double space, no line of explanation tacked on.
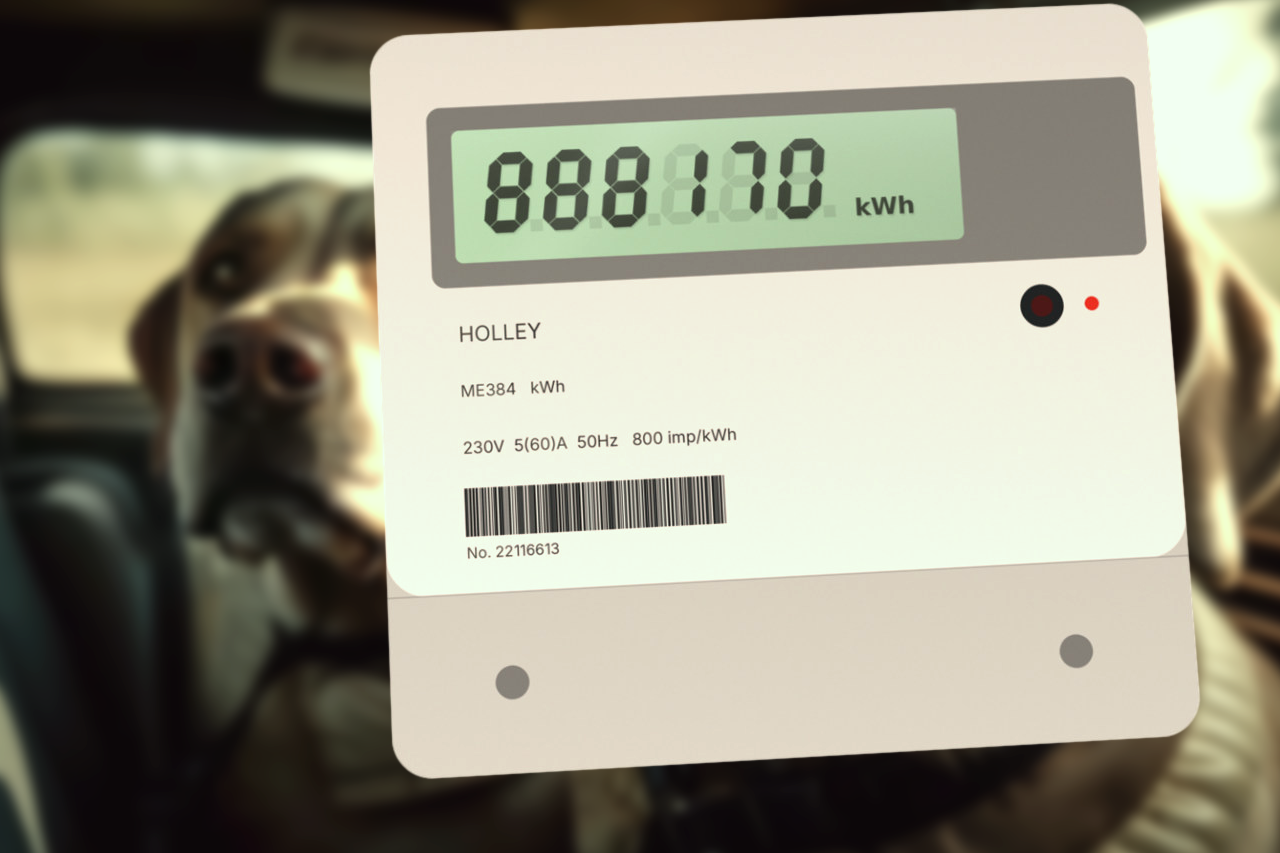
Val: 888170 kWh
